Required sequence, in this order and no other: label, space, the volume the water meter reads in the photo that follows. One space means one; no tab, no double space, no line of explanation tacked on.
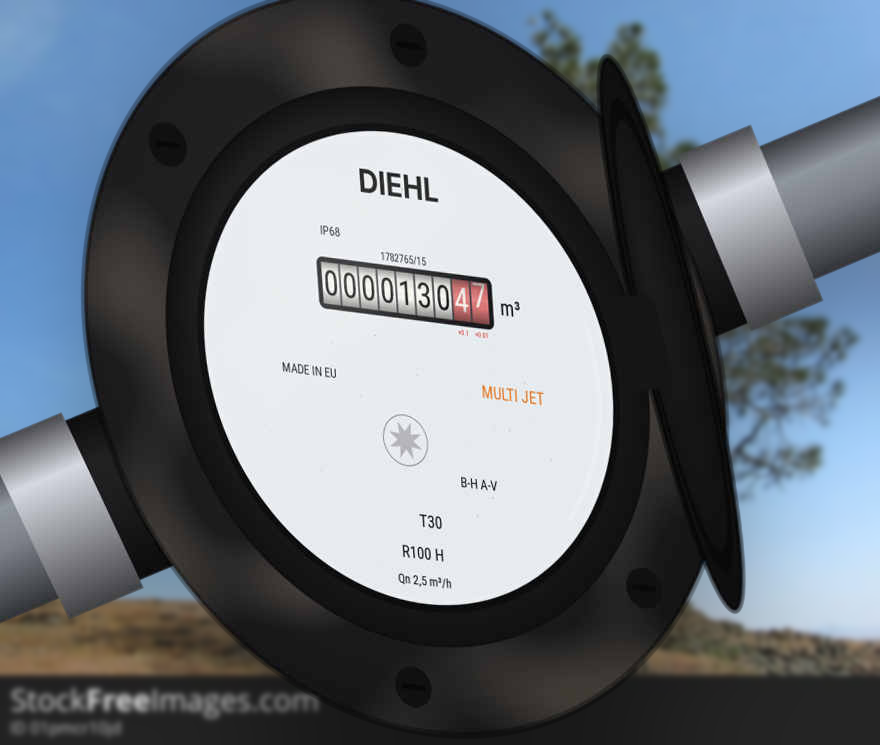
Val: 130.47 m³
